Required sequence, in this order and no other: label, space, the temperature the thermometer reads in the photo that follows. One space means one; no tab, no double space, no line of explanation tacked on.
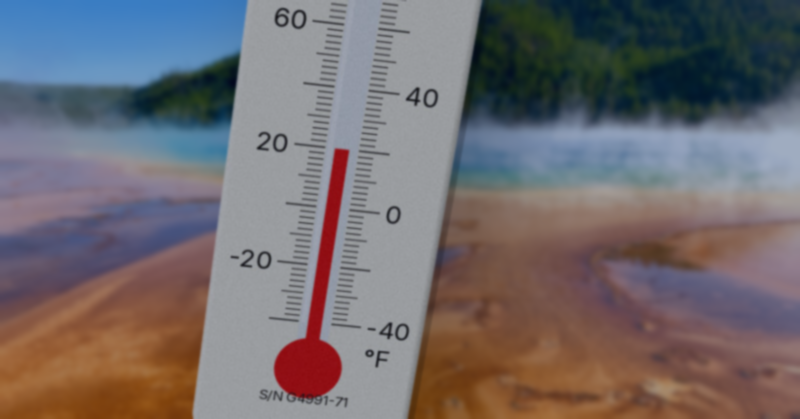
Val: 20 °F
